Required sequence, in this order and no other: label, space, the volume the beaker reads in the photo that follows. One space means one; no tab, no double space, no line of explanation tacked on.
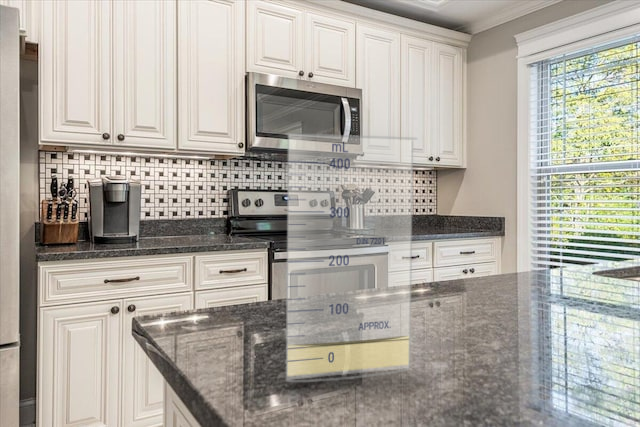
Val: 25 mL
